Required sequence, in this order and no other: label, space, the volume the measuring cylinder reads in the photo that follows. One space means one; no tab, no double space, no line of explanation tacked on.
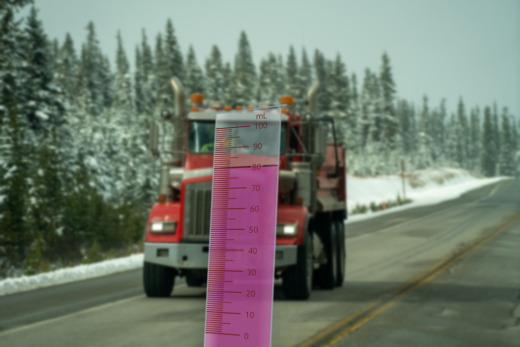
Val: 80 mL
